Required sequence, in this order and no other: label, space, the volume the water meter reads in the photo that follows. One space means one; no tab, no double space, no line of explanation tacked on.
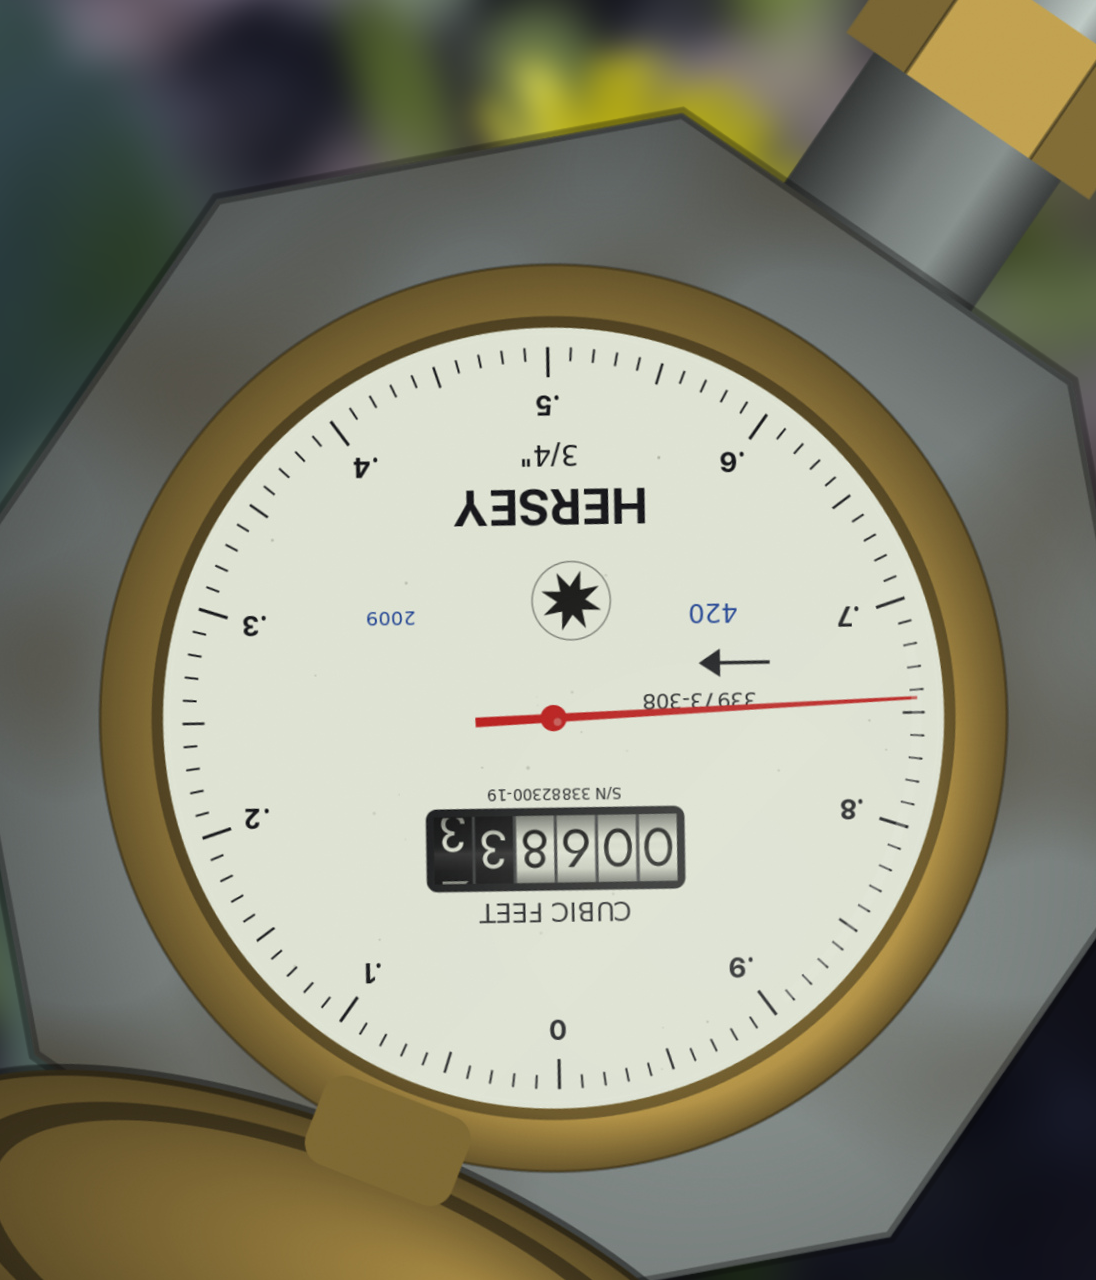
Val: 6832.74 ft³
